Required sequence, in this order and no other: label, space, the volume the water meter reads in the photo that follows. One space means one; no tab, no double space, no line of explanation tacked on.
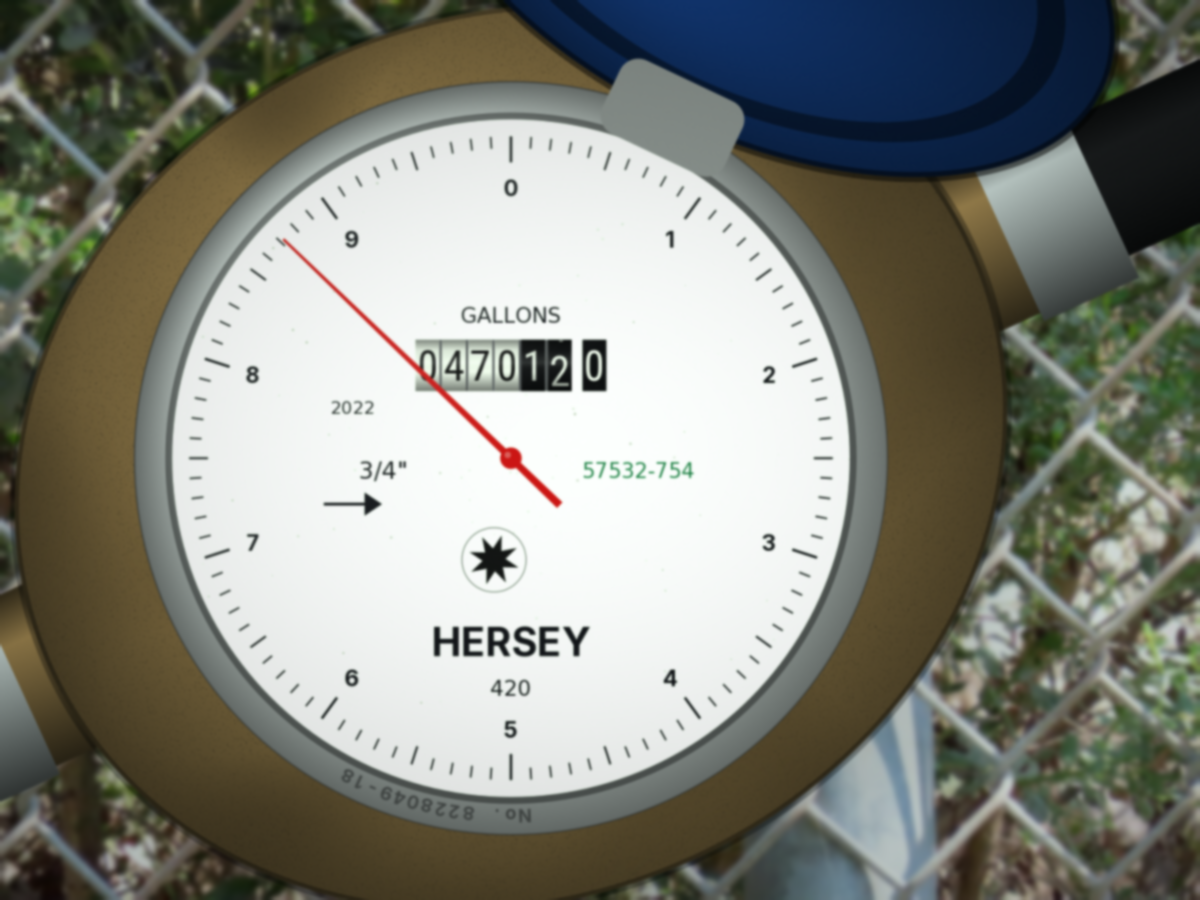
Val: 470118.7 gal
